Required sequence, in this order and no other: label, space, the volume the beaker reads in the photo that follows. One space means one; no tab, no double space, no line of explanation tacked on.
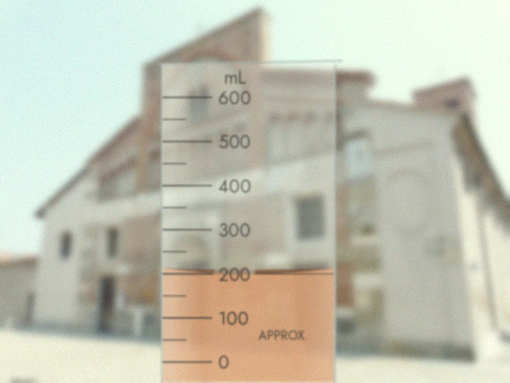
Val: 200 mL
